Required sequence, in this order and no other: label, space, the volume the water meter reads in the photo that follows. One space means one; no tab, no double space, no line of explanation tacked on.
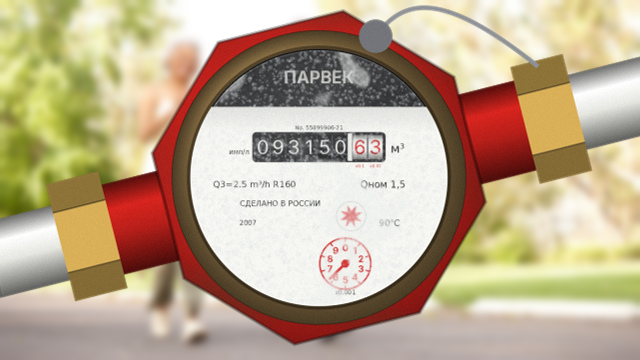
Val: 93150.636 m³
